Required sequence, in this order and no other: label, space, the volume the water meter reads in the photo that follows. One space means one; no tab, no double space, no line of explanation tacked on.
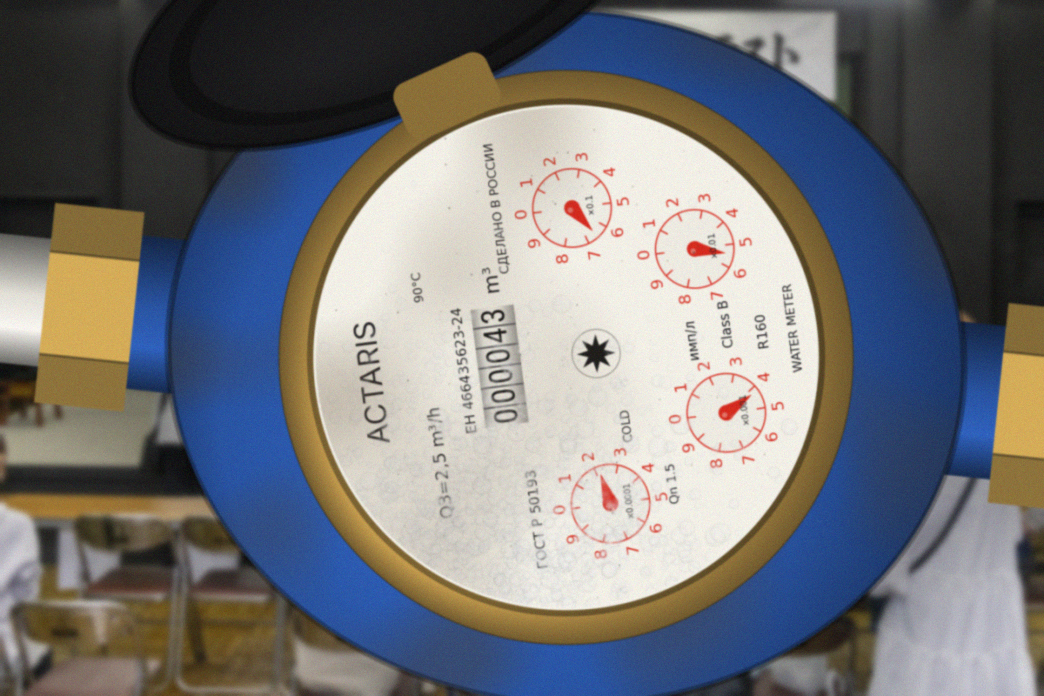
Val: 43.6542 m³
